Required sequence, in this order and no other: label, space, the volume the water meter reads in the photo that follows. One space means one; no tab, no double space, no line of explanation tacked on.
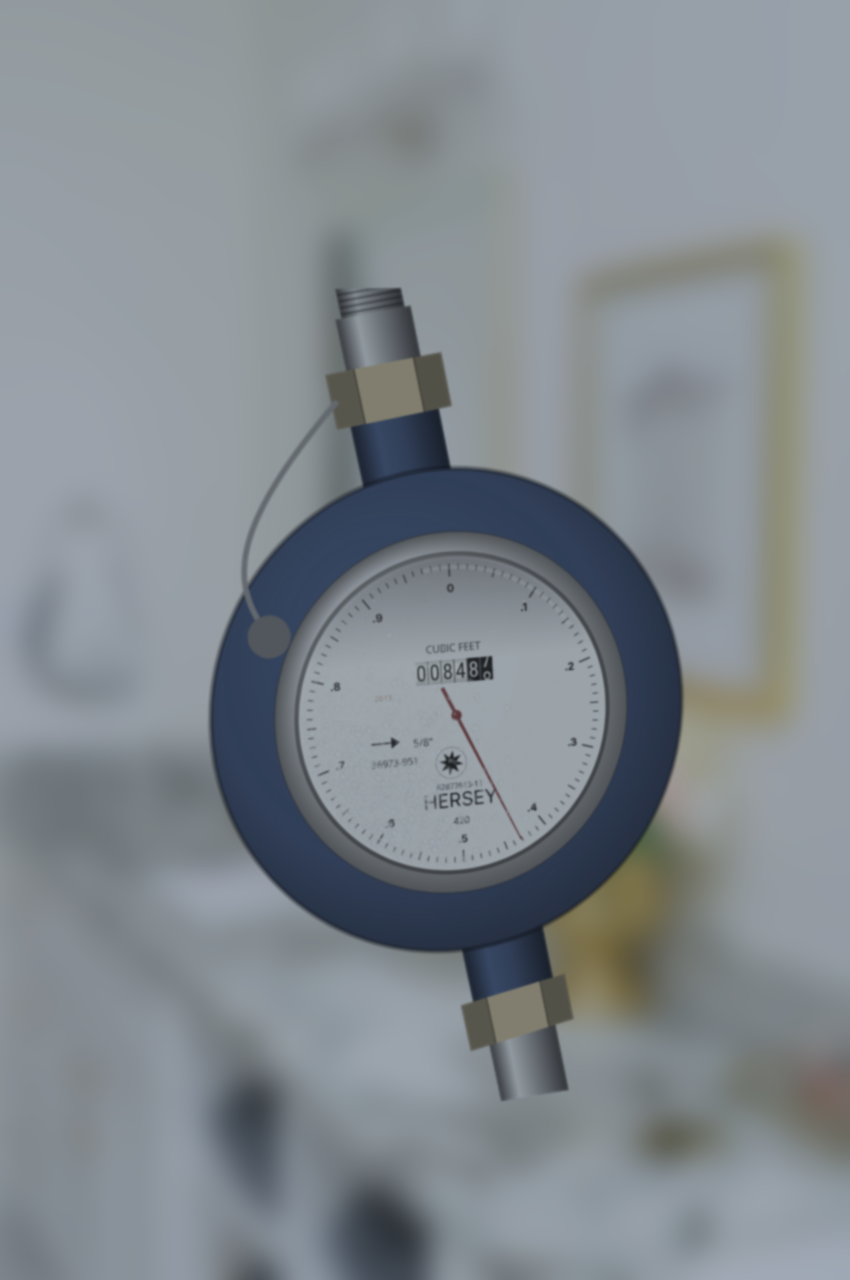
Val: 8487.43 ft³
